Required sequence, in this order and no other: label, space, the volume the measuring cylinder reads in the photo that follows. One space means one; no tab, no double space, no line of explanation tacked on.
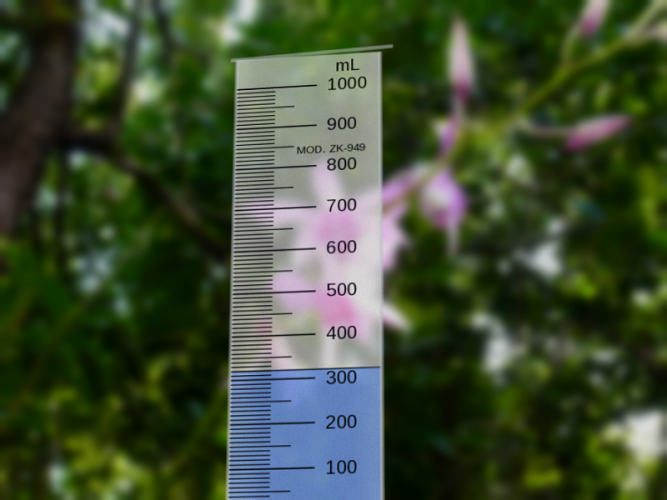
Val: 320 mL
